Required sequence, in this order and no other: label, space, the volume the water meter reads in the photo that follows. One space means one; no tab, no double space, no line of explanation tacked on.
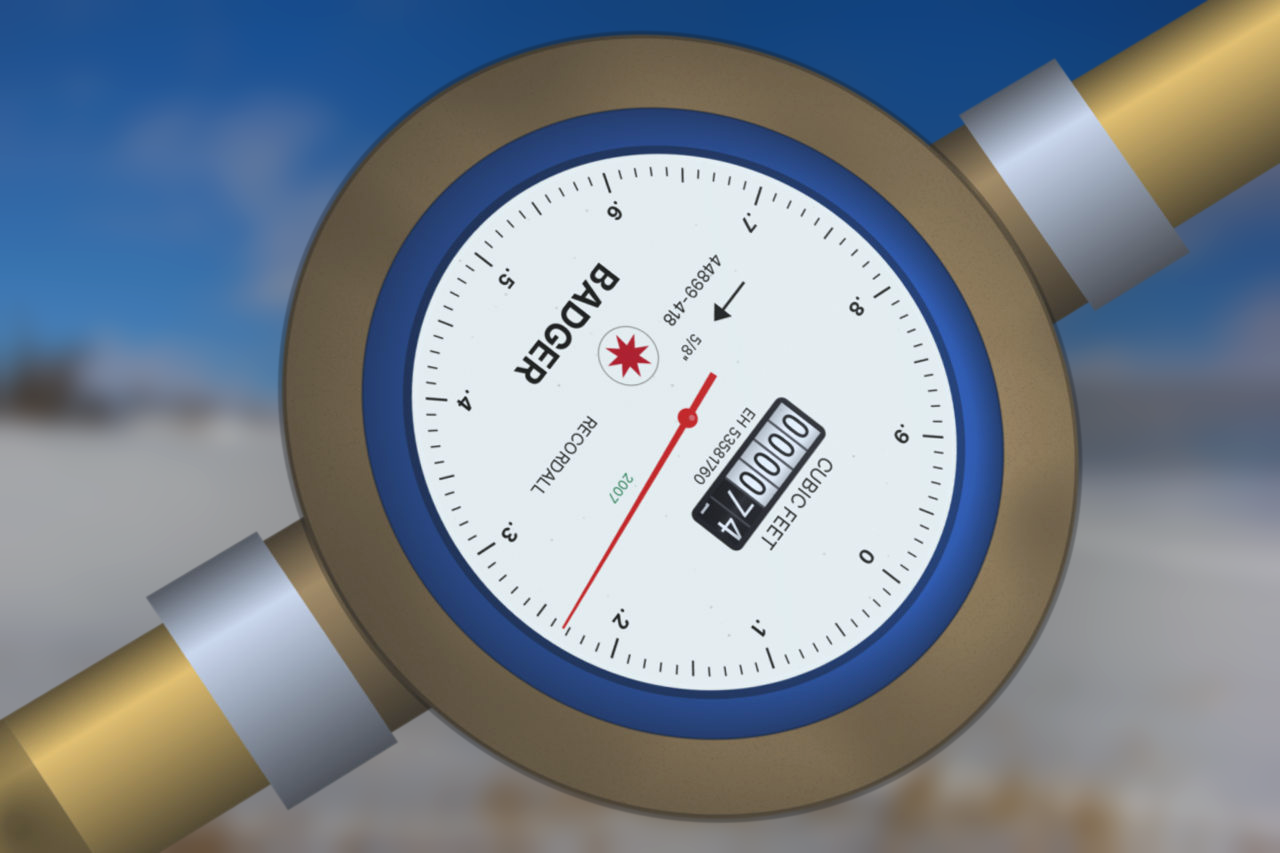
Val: 74.23 ft³
